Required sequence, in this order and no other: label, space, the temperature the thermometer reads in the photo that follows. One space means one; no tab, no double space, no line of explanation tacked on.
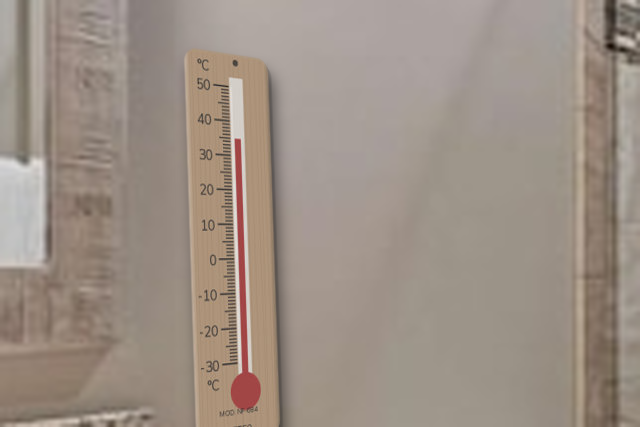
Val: 35 °C
